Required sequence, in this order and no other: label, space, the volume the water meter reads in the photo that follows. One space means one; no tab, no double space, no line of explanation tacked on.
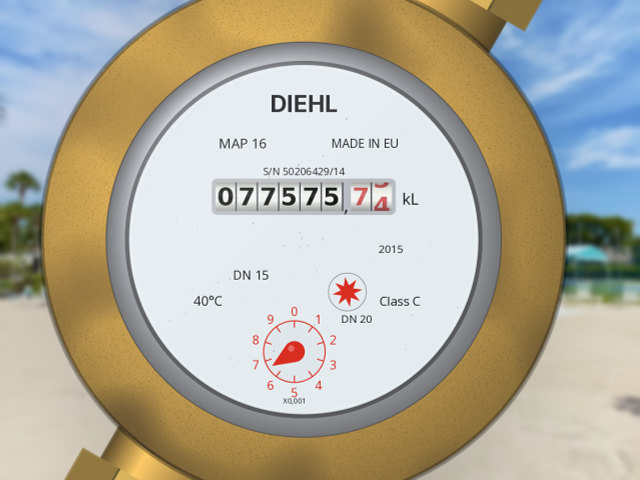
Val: 77575.736 kL
